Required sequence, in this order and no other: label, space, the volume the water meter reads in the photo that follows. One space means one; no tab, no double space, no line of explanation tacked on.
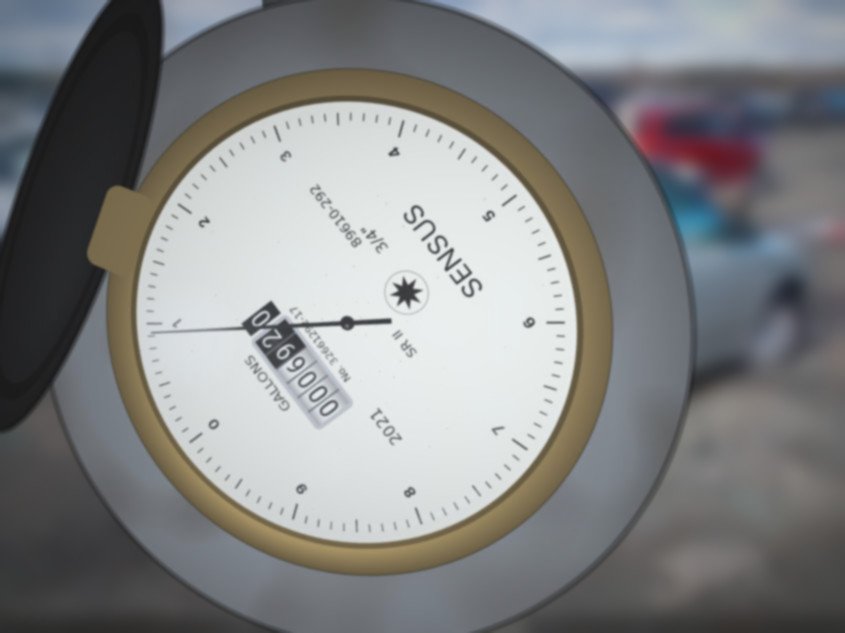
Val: 6920.9 gal
